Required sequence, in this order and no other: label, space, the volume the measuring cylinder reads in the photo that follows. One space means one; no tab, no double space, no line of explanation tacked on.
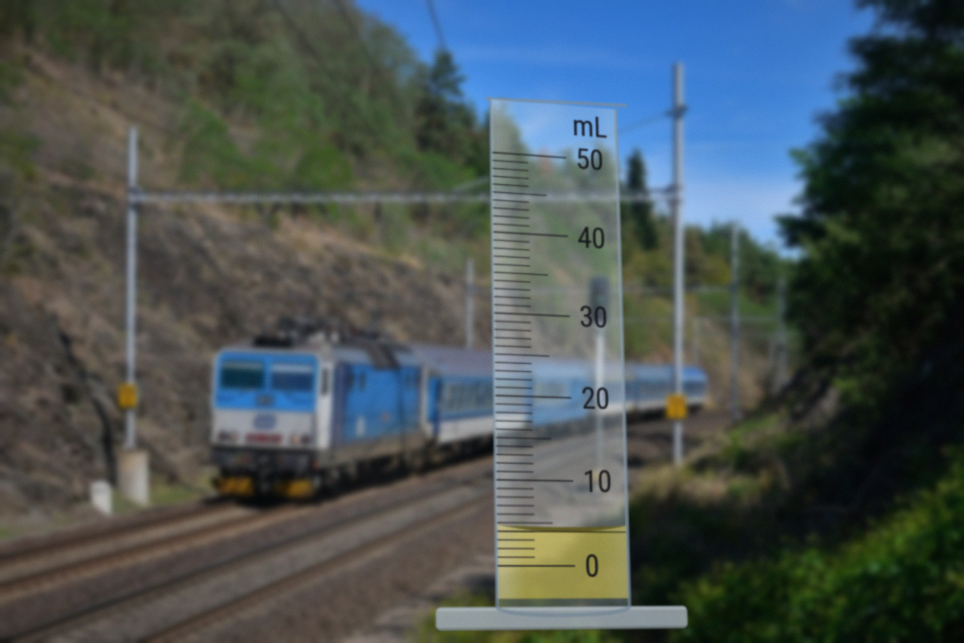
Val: 4 mL
